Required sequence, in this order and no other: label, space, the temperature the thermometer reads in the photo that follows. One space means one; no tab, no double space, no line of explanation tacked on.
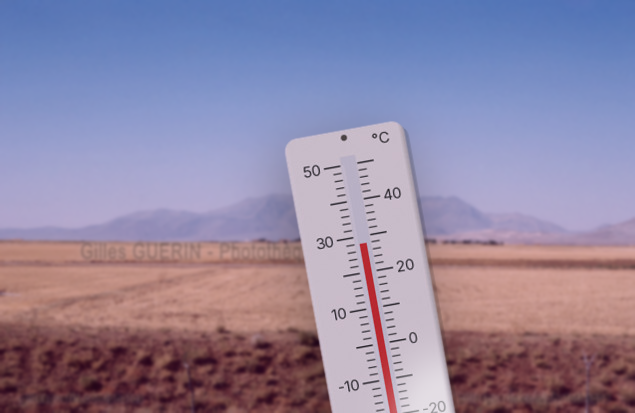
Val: 28 °C
